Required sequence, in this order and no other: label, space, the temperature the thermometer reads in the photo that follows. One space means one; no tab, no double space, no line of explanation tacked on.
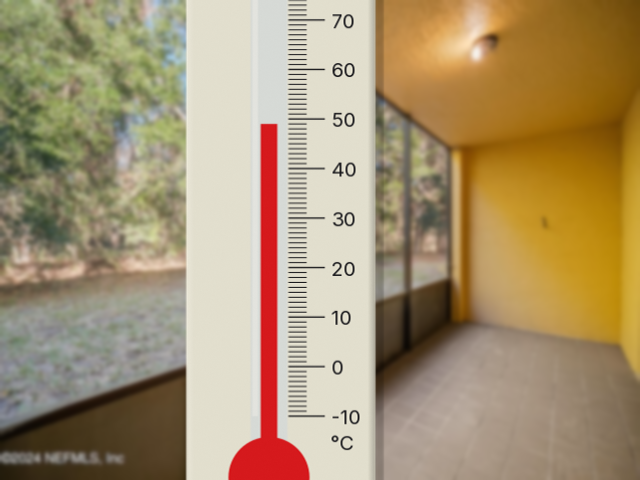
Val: 49 °C
